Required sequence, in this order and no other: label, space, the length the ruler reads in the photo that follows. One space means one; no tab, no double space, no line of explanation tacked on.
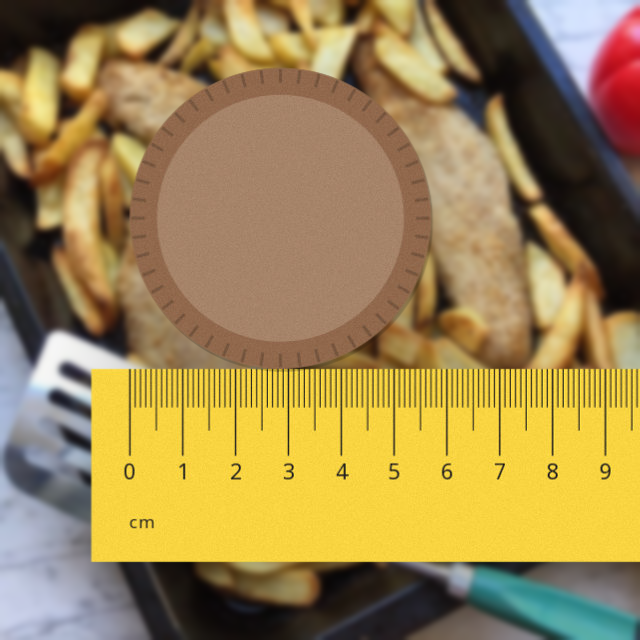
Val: 5.7 cm
